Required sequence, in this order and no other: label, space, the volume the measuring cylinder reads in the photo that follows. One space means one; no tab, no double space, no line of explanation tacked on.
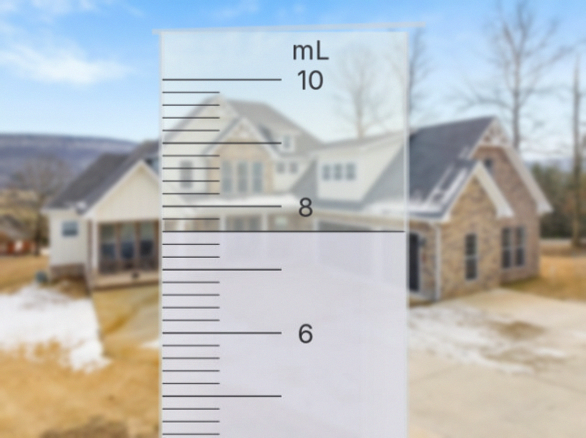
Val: 7.6 mL
